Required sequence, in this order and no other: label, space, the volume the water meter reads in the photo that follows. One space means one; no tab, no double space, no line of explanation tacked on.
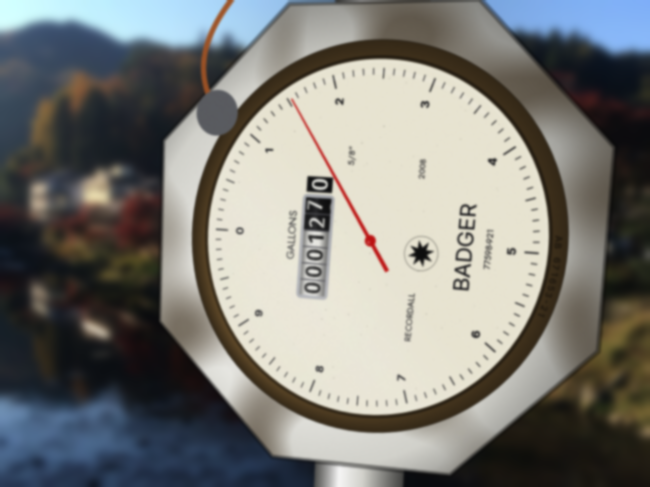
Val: 1271.5 gal
